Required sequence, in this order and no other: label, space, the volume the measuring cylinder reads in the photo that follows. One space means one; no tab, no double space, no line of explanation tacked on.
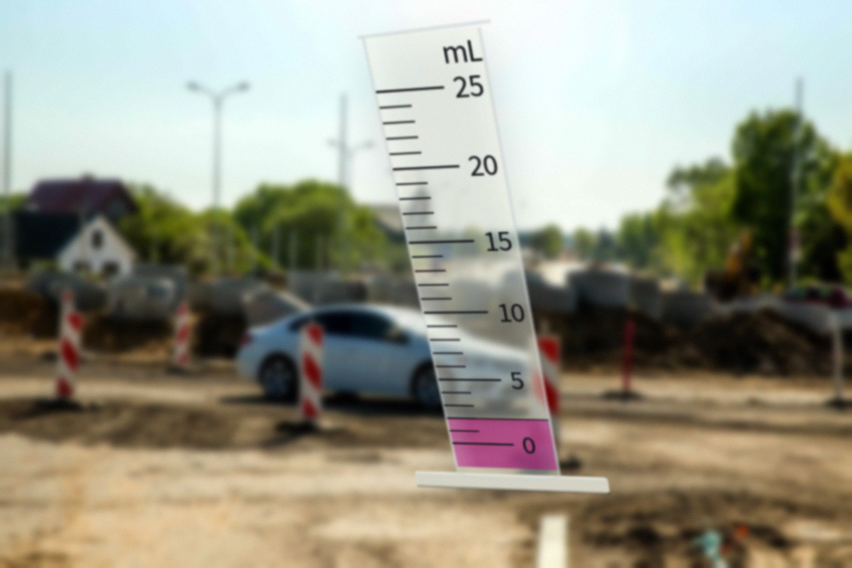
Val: 2 mL
